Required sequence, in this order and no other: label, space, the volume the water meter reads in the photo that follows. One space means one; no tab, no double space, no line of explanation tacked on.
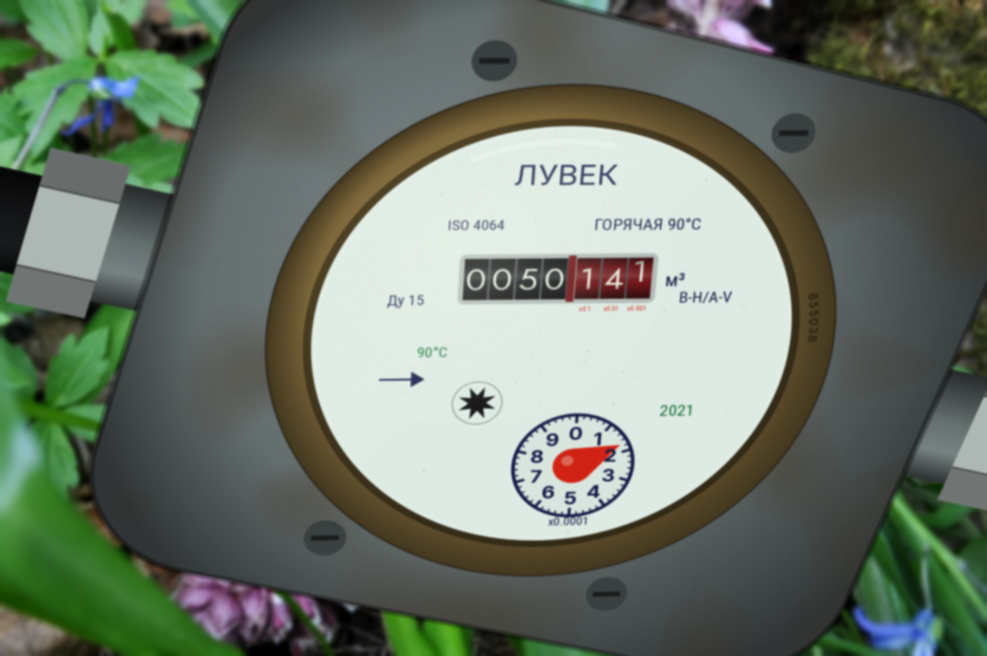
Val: 50.1411 m³
